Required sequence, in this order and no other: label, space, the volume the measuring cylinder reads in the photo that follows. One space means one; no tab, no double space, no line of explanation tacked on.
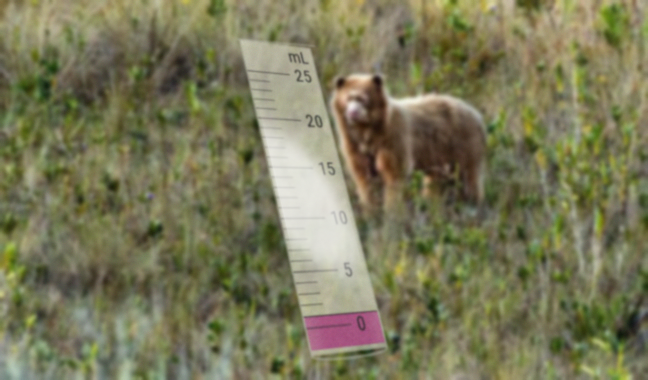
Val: 1 mL
